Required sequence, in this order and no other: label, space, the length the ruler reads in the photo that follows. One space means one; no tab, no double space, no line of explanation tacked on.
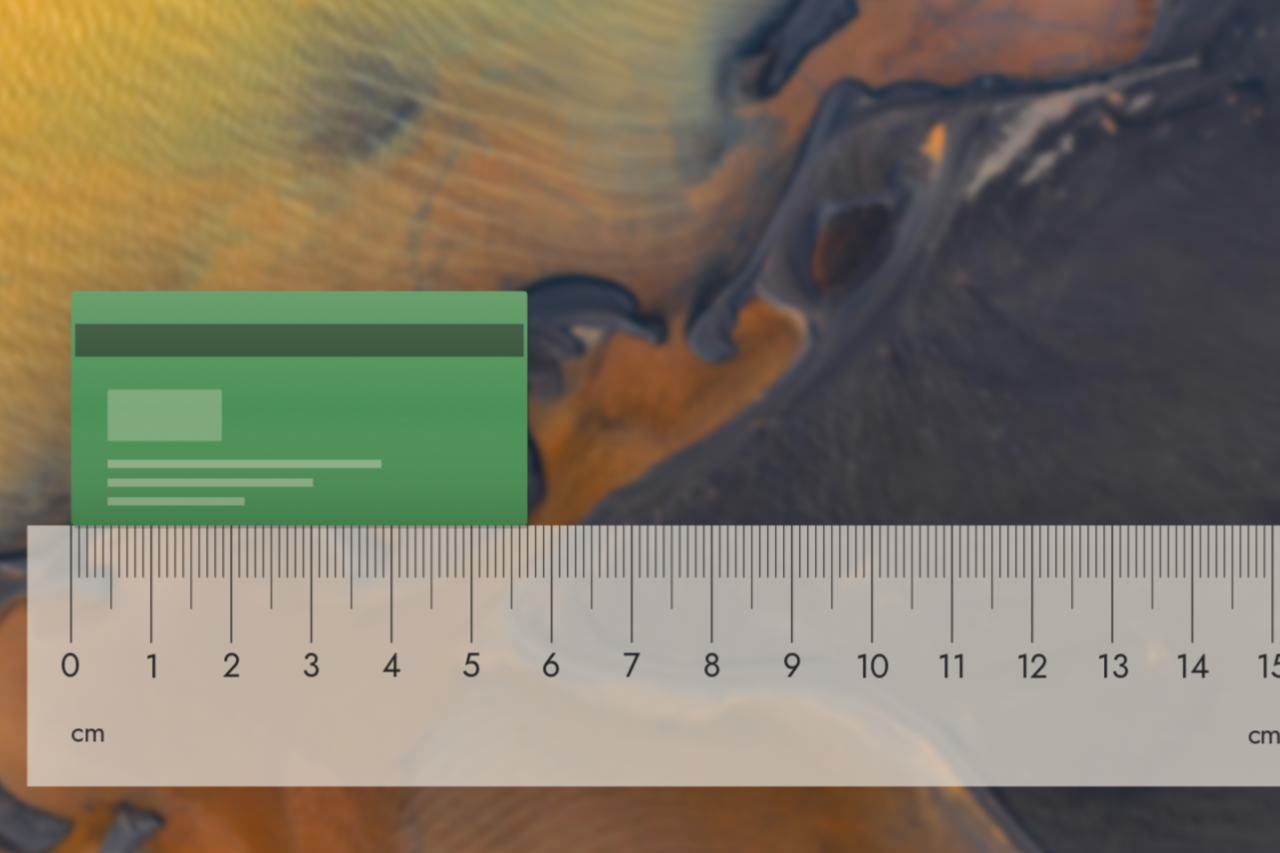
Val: 5.7 cm
